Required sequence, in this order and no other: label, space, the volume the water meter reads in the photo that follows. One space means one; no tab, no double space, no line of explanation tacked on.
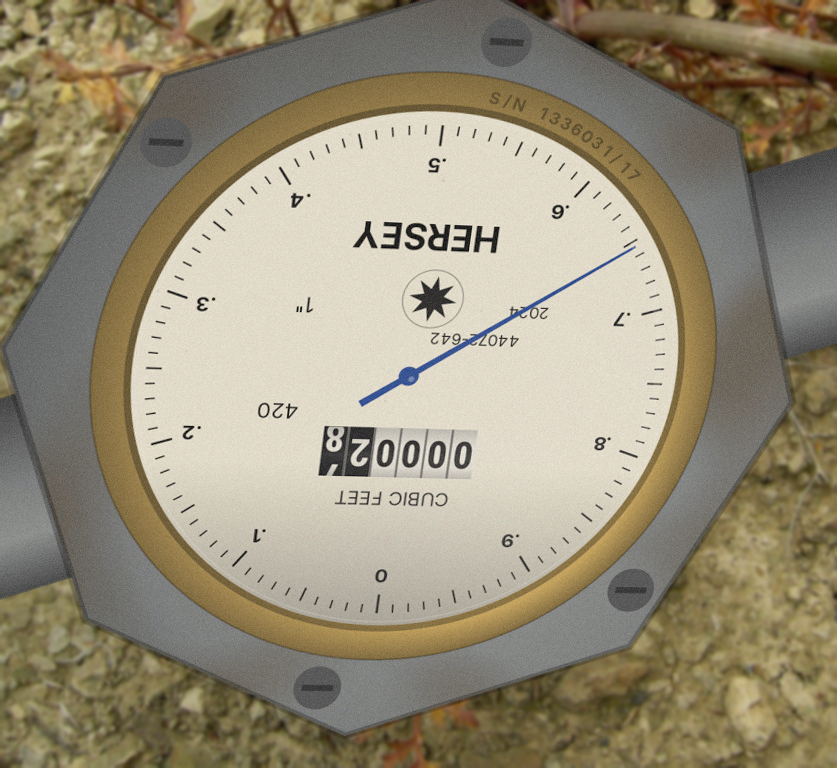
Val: 27.65 ft³
